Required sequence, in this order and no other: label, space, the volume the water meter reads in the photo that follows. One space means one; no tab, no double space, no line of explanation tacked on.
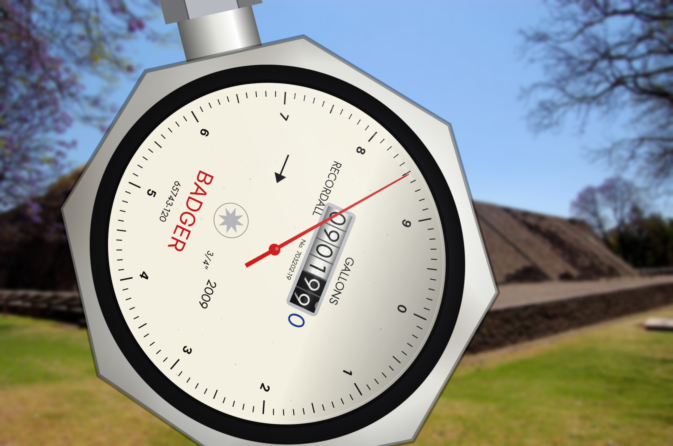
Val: 901988.5 gal
